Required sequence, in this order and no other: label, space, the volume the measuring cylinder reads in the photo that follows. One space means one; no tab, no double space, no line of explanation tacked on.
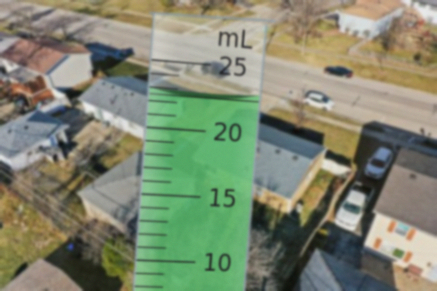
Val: 22.5 mL
